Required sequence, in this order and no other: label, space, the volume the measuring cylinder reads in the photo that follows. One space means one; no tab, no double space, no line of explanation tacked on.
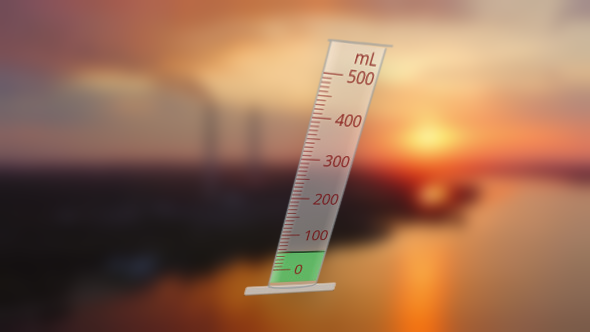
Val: 50 mL
